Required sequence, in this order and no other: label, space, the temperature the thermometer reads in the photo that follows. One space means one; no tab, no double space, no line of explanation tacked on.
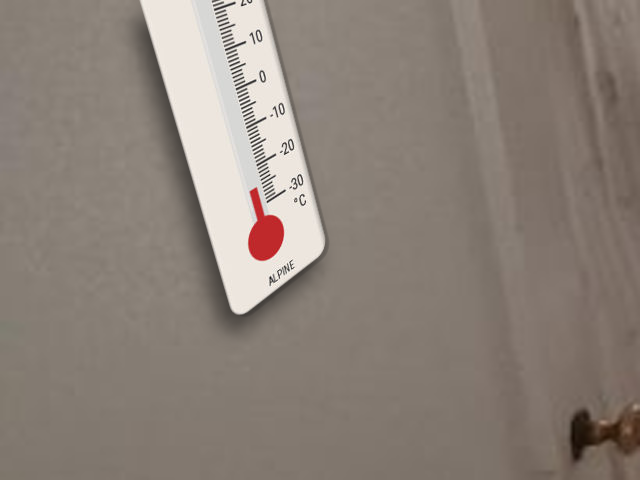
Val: -25 °C
